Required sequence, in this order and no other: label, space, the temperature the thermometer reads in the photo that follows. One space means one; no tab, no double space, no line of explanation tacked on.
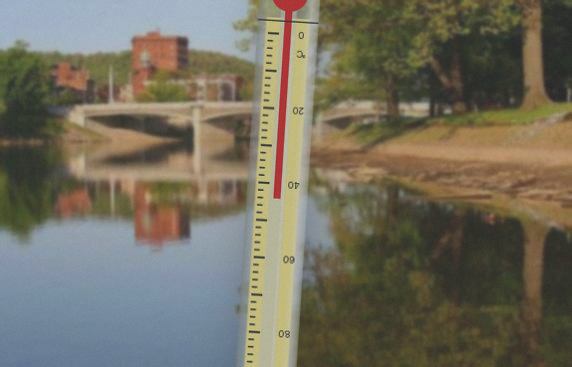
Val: 44 °C
